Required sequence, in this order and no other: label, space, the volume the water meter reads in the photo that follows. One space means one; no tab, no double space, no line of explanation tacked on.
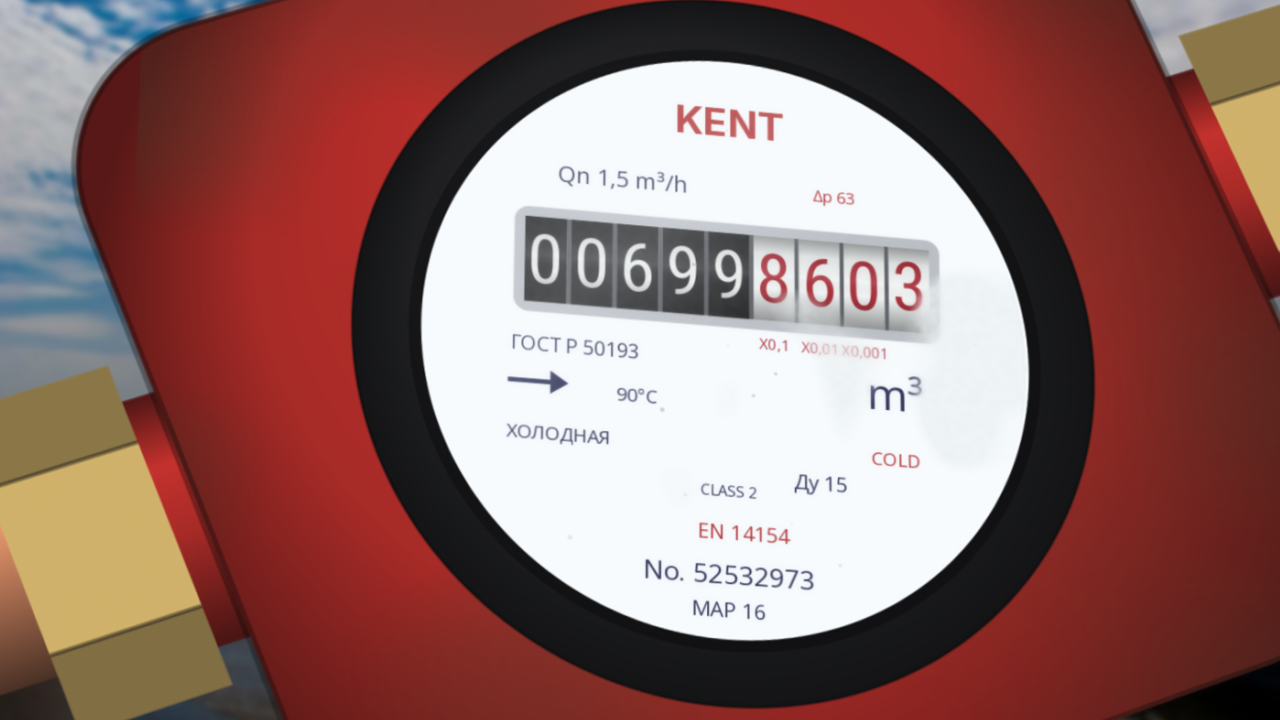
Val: 699.8603 m³
